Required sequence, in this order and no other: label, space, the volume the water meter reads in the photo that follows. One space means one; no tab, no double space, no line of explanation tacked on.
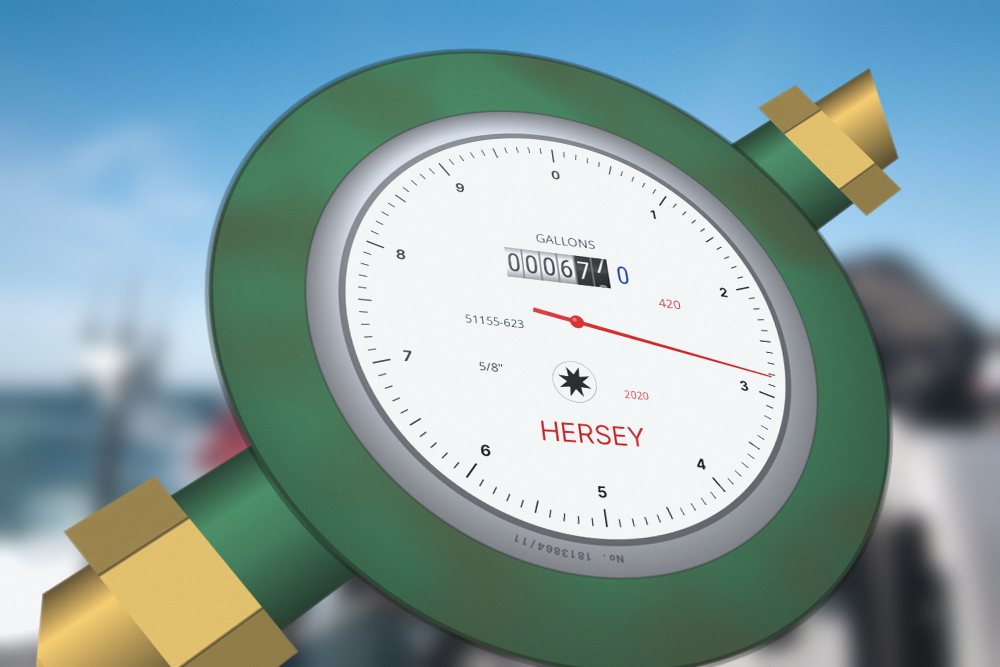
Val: 6772.8 gal
